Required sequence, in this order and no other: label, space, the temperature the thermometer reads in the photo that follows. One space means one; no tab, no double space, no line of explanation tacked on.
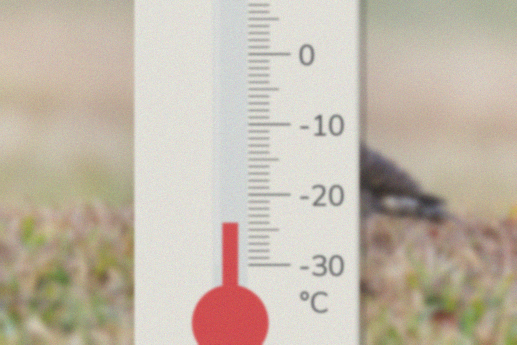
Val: -24 °C
